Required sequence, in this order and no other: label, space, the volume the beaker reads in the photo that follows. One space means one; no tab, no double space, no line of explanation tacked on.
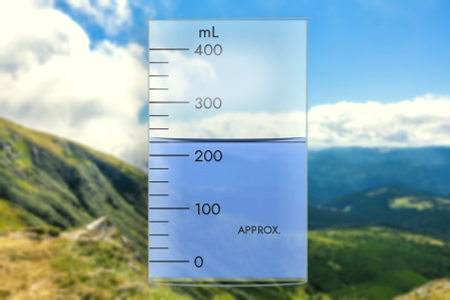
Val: 225 mL
